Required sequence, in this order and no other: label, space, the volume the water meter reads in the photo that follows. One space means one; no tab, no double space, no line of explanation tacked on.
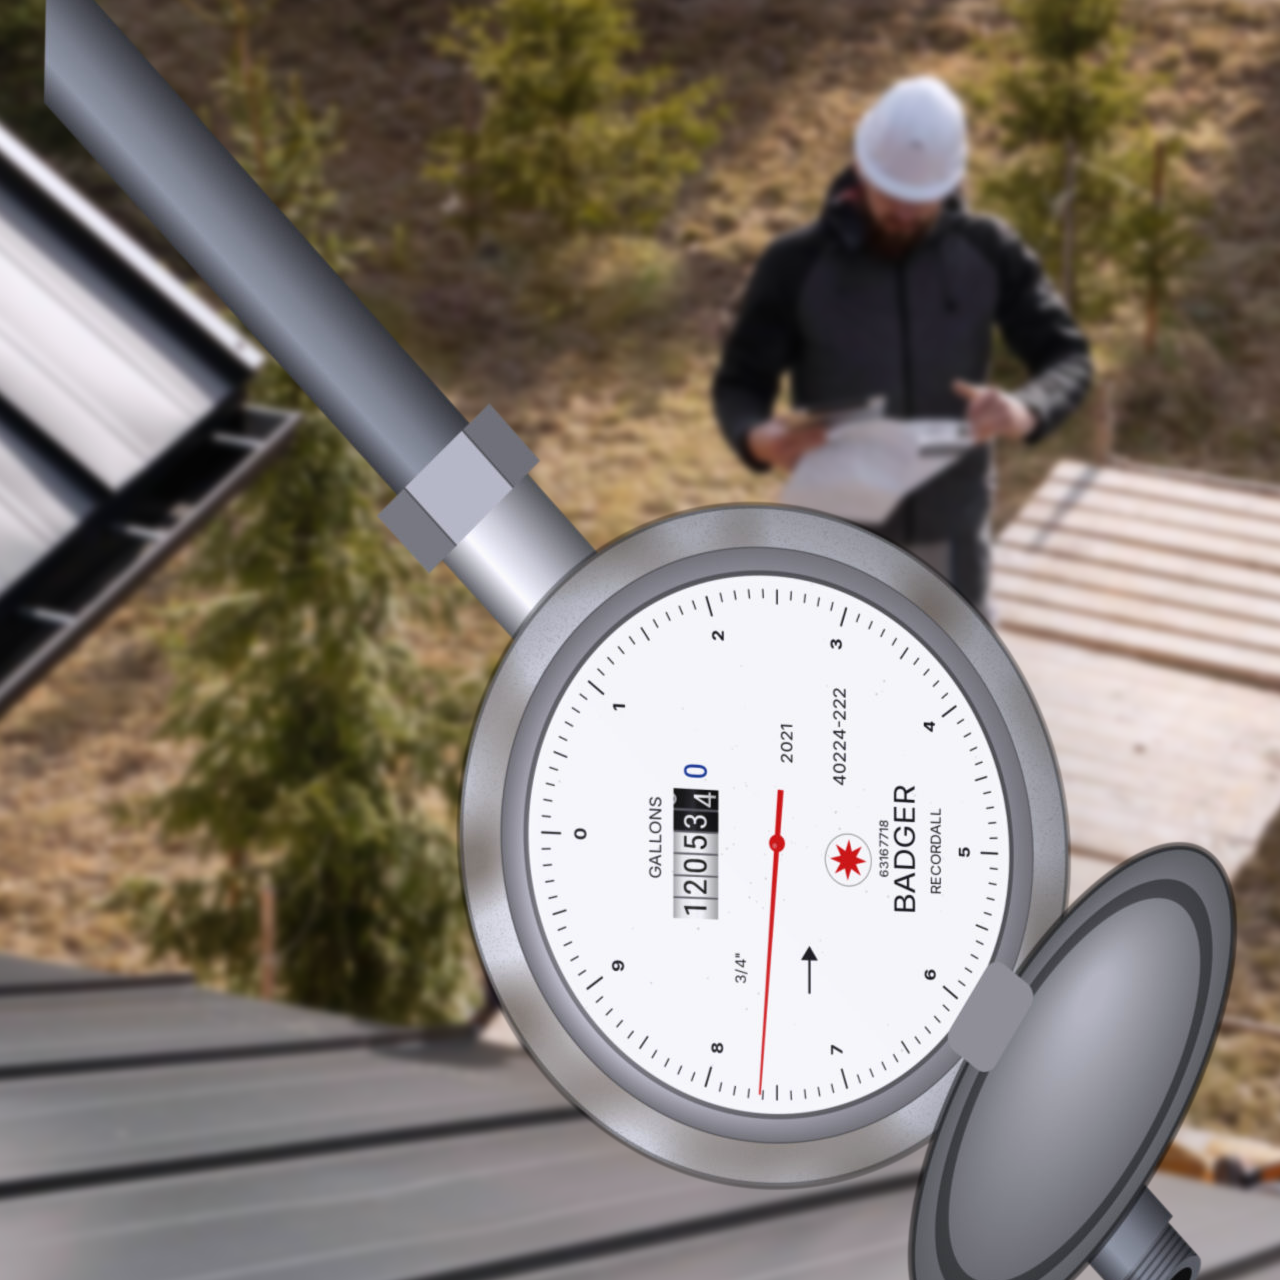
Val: 1205337.6 gal
